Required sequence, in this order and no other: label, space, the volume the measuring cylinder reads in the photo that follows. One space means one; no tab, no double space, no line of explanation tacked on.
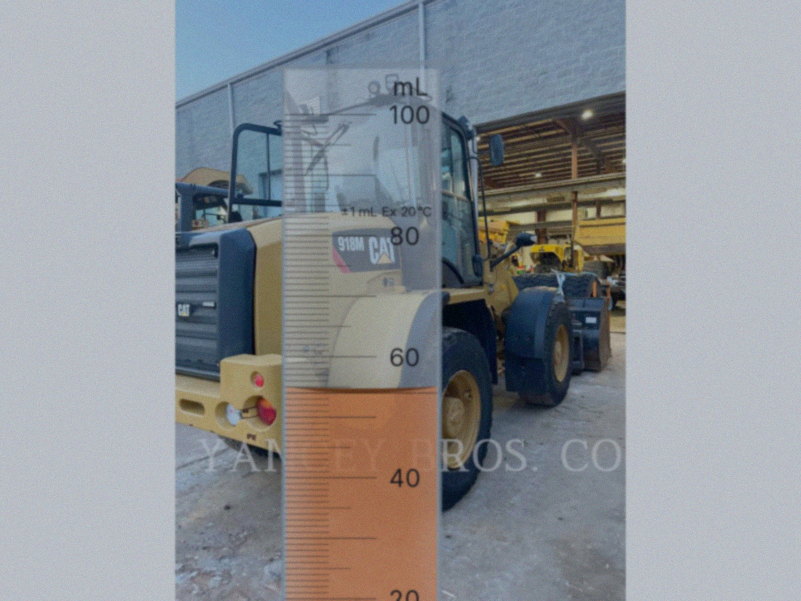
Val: 54 mL
